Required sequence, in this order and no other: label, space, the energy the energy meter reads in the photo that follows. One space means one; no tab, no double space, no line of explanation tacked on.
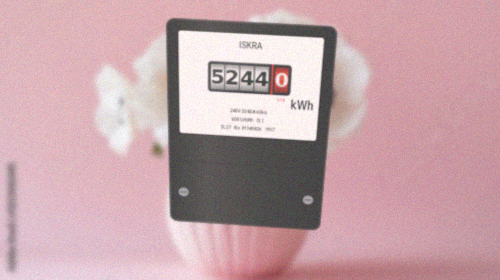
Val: 5244.0 kWh
